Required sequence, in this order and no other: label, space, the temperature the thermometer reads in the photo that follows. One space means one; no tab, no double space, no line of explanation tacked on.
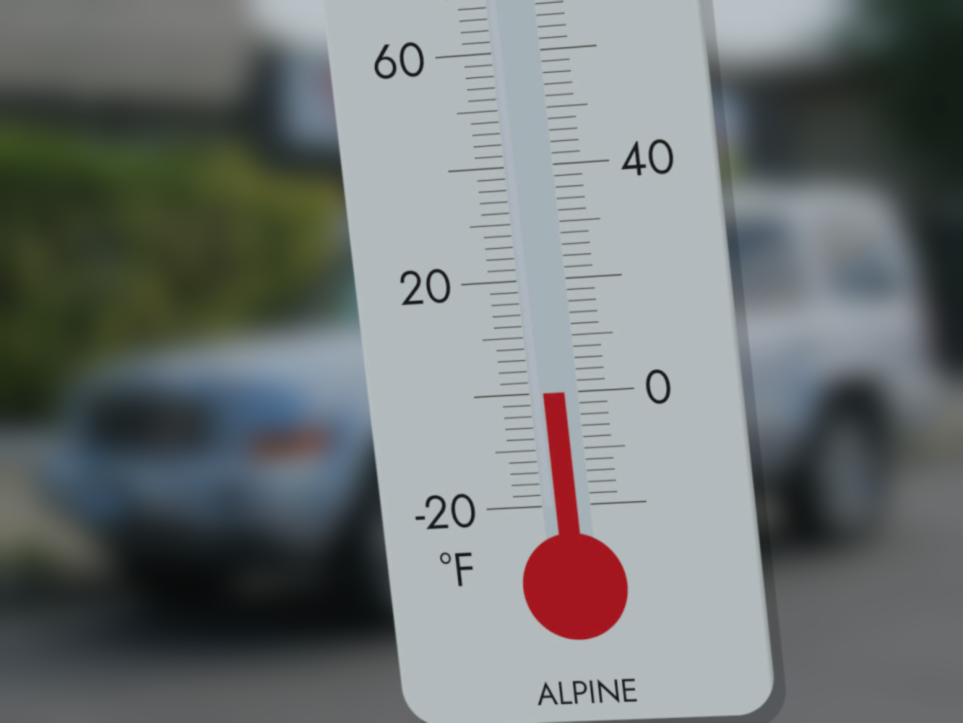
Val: 0 °F
